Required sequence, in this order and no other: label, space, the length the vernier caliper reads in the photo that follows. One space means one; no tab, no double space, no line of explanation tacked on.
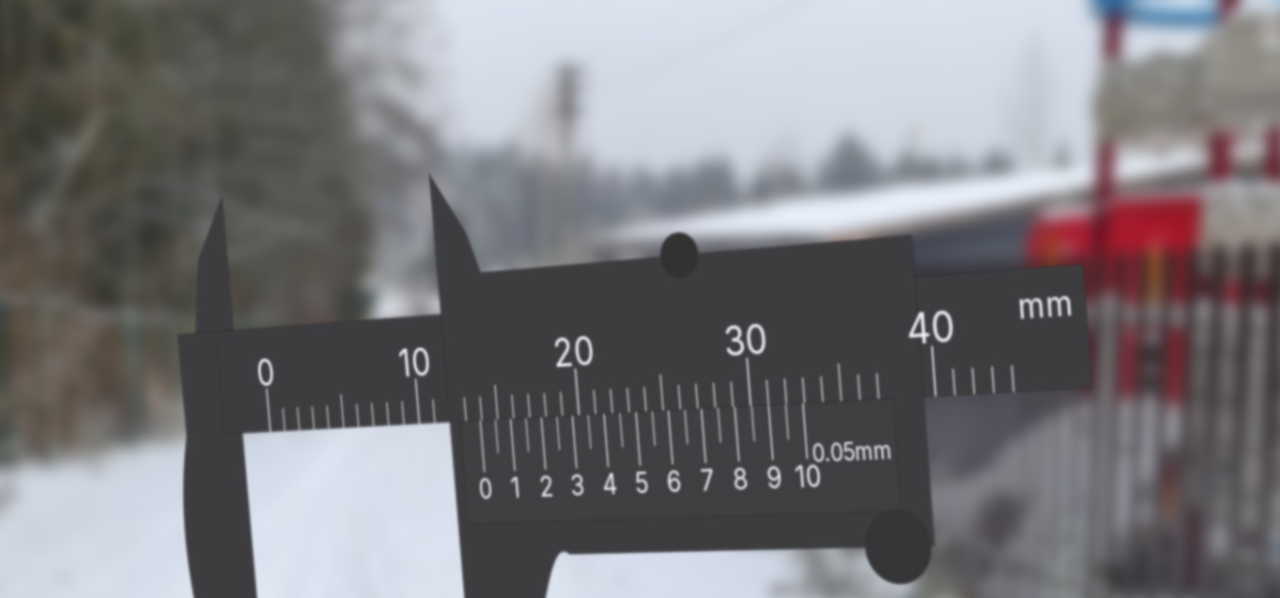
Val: 13.9 mm
